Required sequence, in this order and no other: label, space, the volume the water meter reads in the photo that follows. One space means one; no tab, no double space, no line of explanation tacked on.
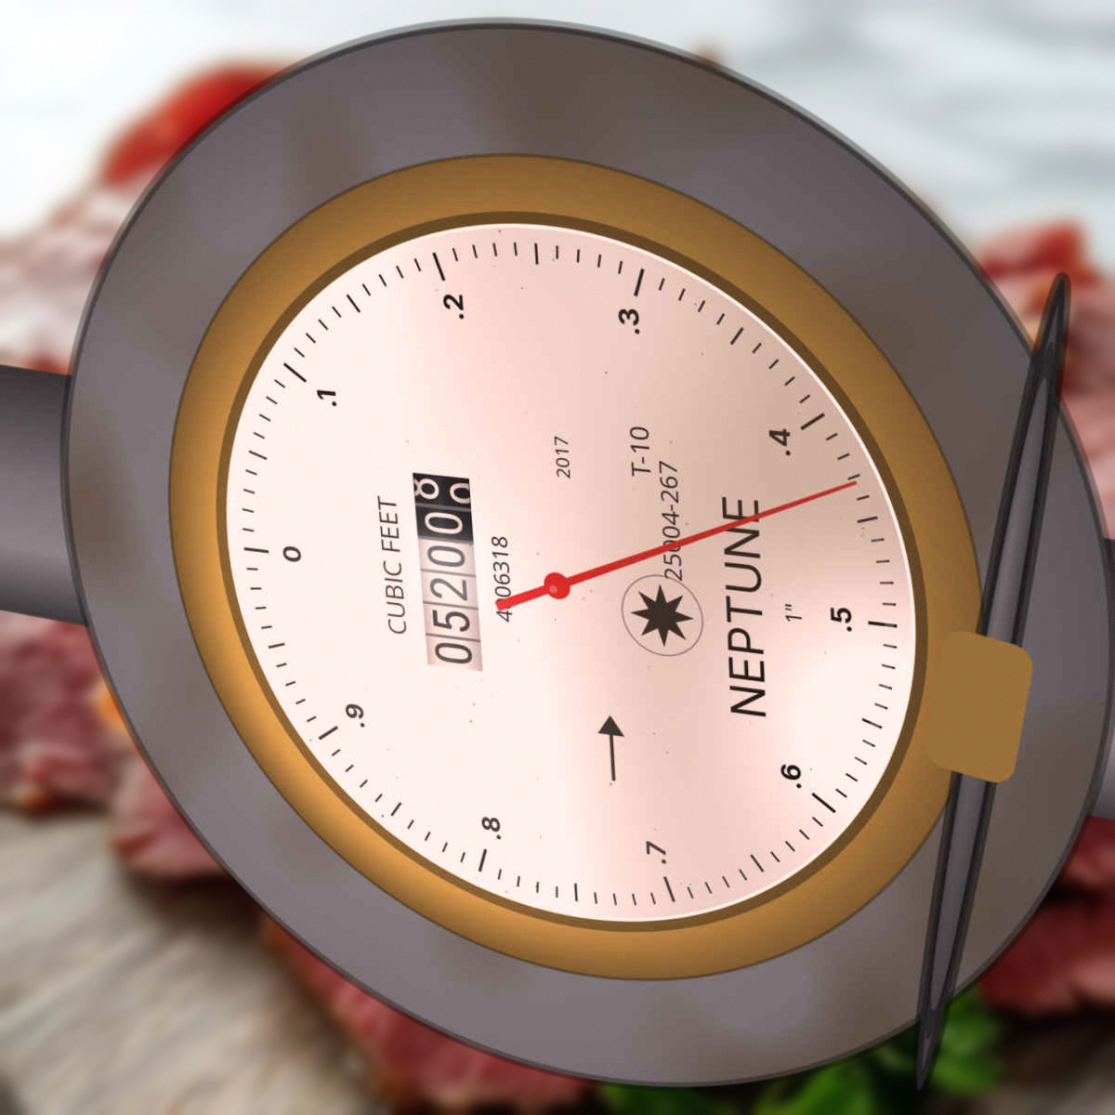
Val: 52008.43 ft³
